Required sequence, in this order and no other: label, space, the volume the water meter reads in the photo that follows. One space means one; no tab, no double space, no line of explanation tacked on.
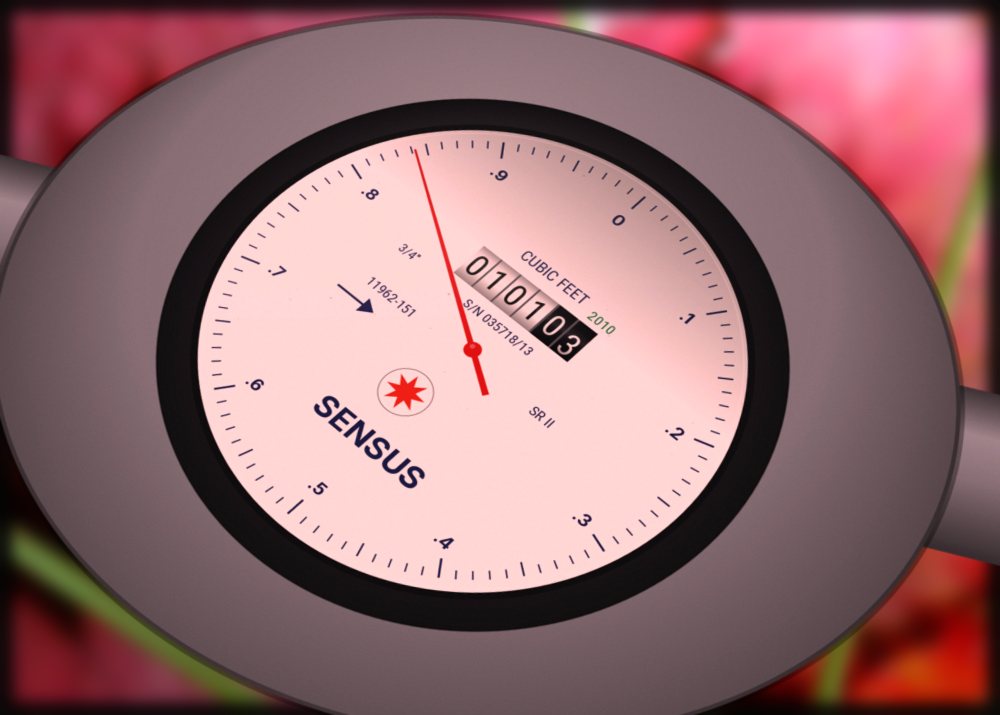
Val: 10102.84 ft³
